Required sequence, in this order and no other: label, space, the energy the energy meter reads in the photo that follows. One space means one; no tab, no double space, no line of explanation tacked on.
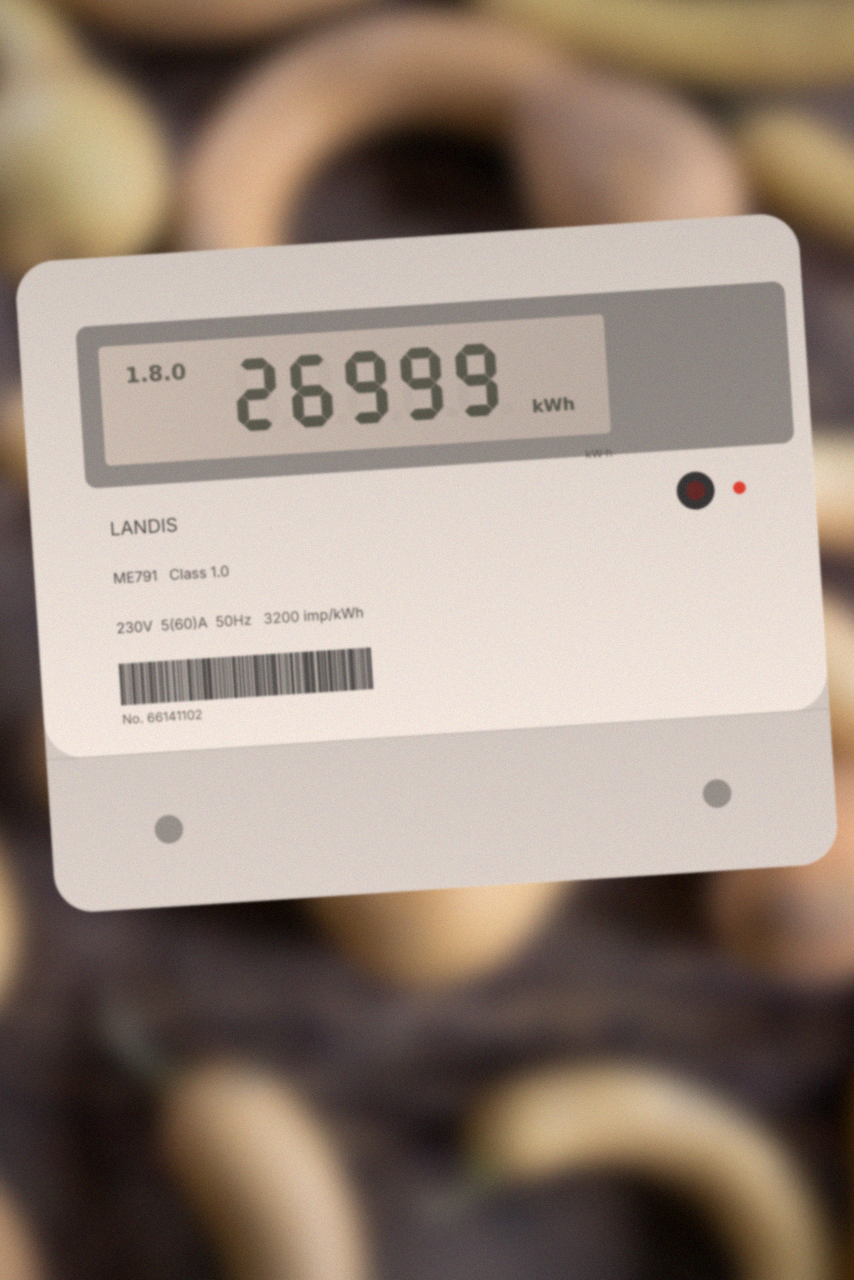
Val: 26999 kWh
